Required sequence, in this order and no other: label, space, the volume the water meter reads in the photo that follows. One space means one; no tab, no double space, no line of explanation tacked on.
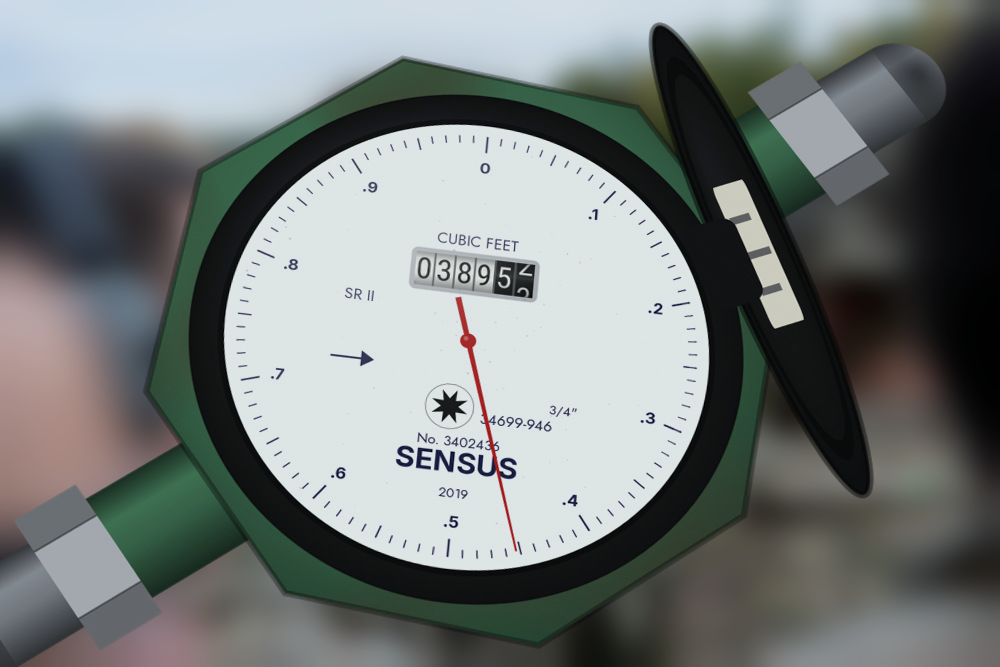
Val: 38952.45 ft³
